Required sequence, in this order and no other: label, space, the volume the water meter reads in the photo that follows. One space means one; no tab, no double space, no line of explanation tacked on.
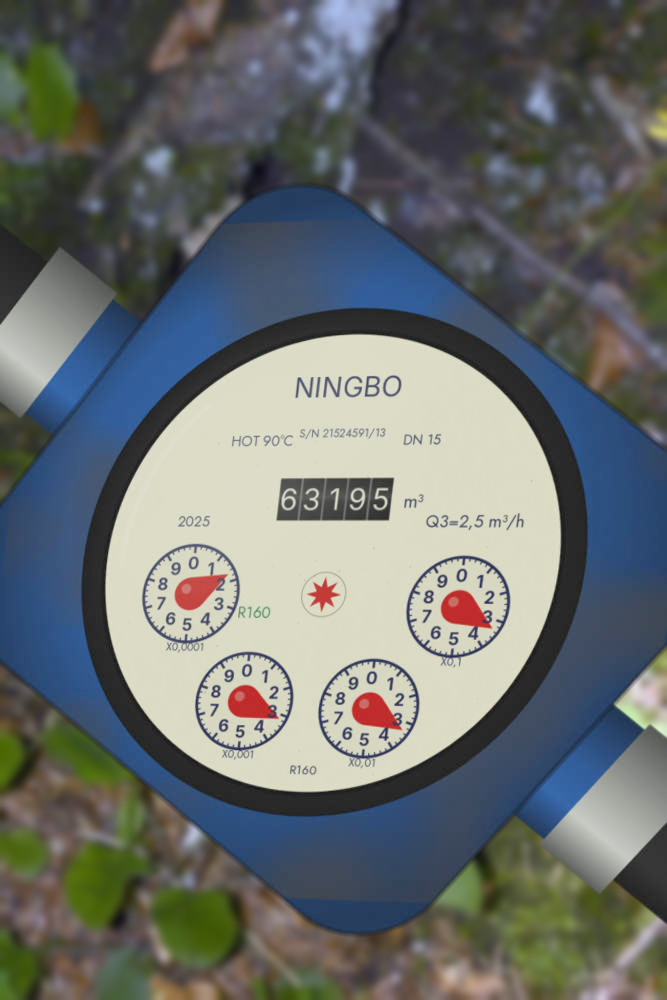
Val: 63195.3331 m³
